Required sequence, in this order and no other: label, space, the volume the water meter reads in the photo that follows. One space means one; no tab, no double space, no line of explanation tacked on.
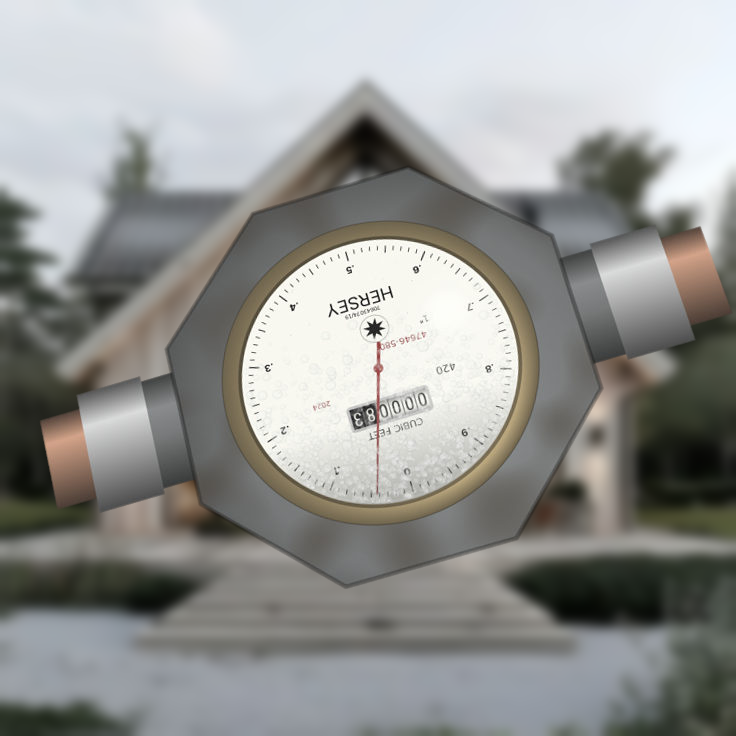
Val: 83.04 ft³
